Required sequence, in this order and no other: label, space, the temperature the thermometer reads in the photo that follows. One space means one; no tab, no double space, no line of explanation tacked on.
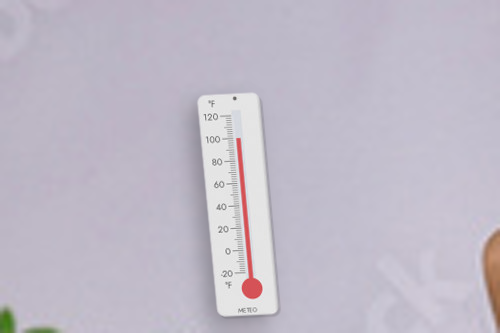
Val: 100 °F
